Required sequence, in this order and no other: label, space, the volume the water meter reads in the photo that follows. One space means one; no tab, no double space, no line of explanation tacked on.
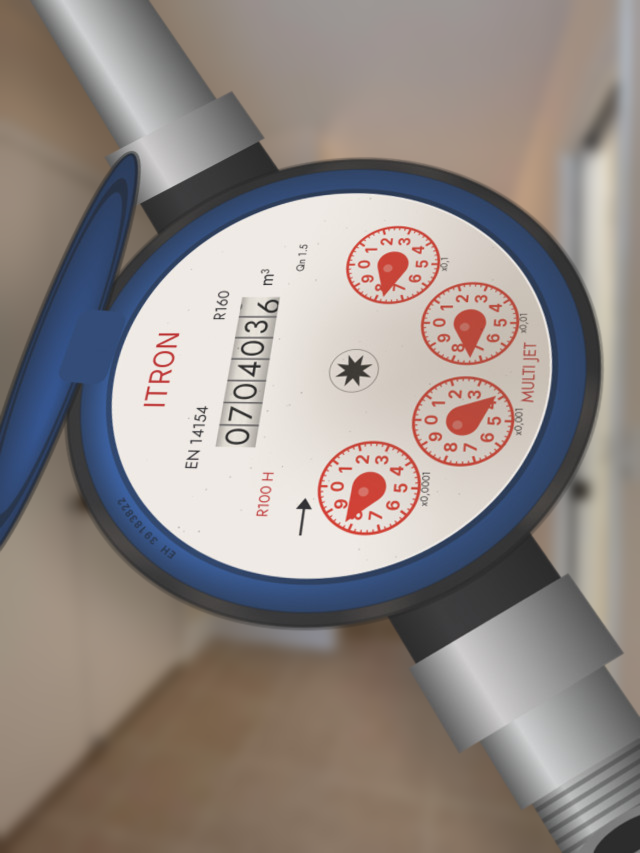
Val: 704035.7738 m³
